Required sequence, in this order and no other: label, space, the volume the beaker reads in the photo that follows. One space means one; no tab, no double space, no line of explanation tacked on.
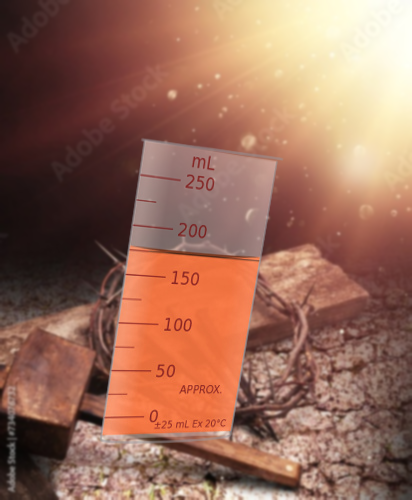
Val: 175 mL
